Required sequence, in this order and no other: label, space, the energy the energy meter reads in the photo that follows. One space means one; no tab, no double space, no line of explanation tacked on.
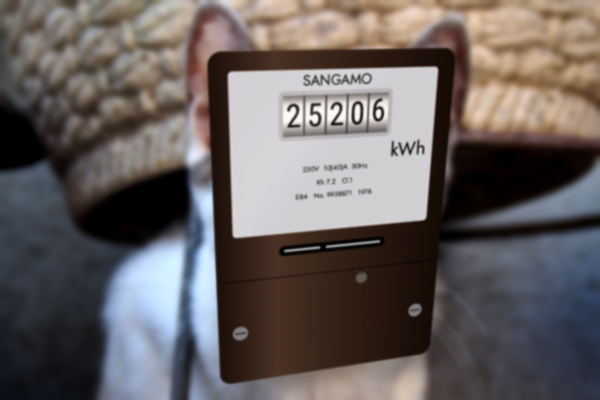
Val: 25206 kWh
